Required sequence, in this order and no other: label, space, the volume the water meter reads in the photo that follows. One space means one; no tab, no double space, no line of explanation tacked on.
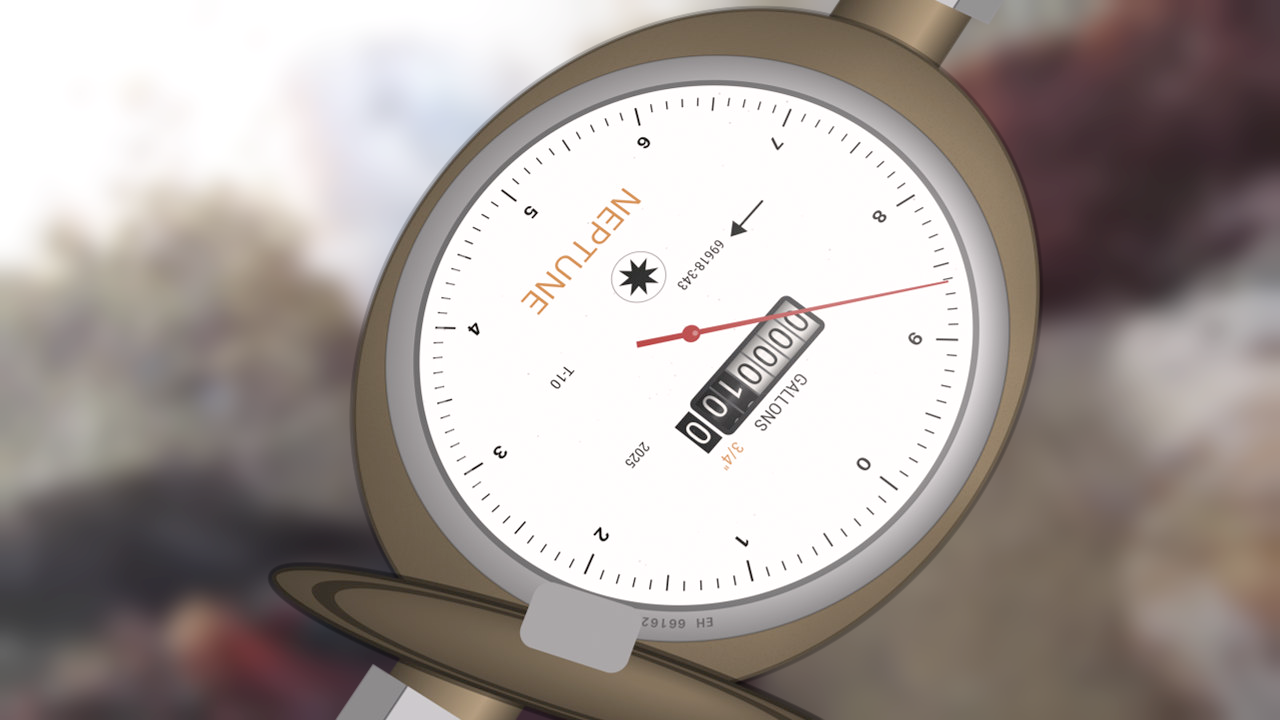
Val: 98.6 gal
